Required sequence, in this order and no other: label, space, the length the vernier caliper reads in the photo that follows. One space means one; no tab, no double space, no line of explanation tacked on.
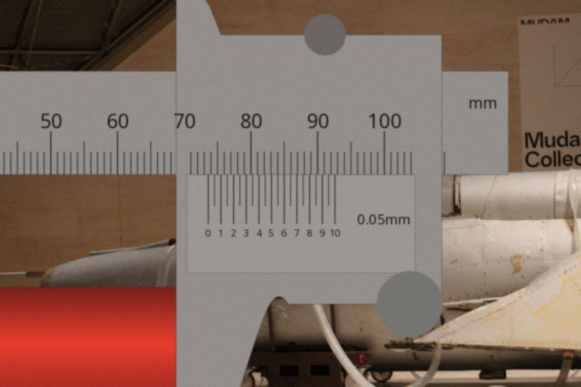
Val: 73.6 mm
